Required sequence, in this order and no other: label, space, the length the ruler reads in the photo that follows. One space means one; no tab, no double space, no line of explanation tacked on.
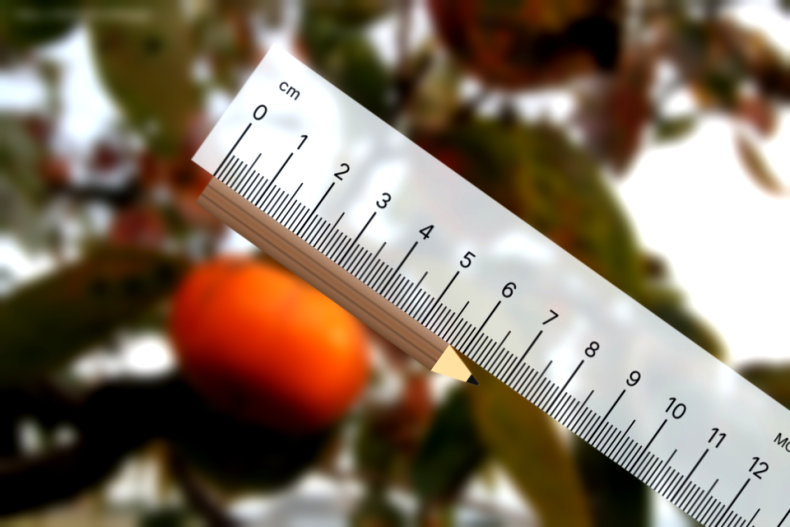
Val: 6.6 cm
